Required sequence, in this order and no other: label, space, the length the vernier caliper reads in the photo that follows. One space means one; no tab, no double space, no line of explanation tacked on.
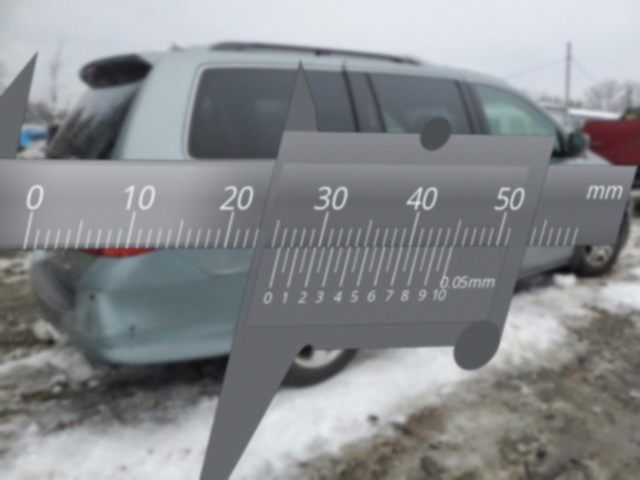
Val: 25.8 mm
